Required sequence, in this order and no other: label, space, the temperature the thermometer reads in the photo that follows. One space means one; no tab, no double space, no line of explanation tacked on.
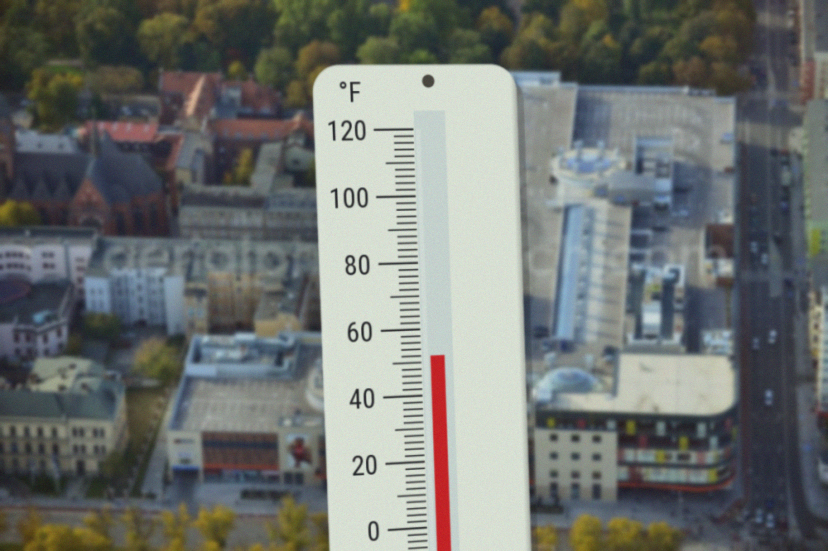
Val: 52 °F
